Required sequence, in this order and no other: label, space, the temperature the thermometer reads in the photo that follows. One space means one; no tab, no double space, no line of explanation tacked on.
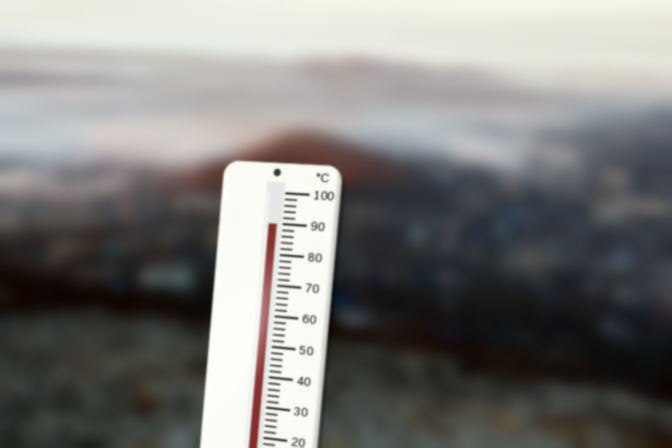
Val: 90 °C
